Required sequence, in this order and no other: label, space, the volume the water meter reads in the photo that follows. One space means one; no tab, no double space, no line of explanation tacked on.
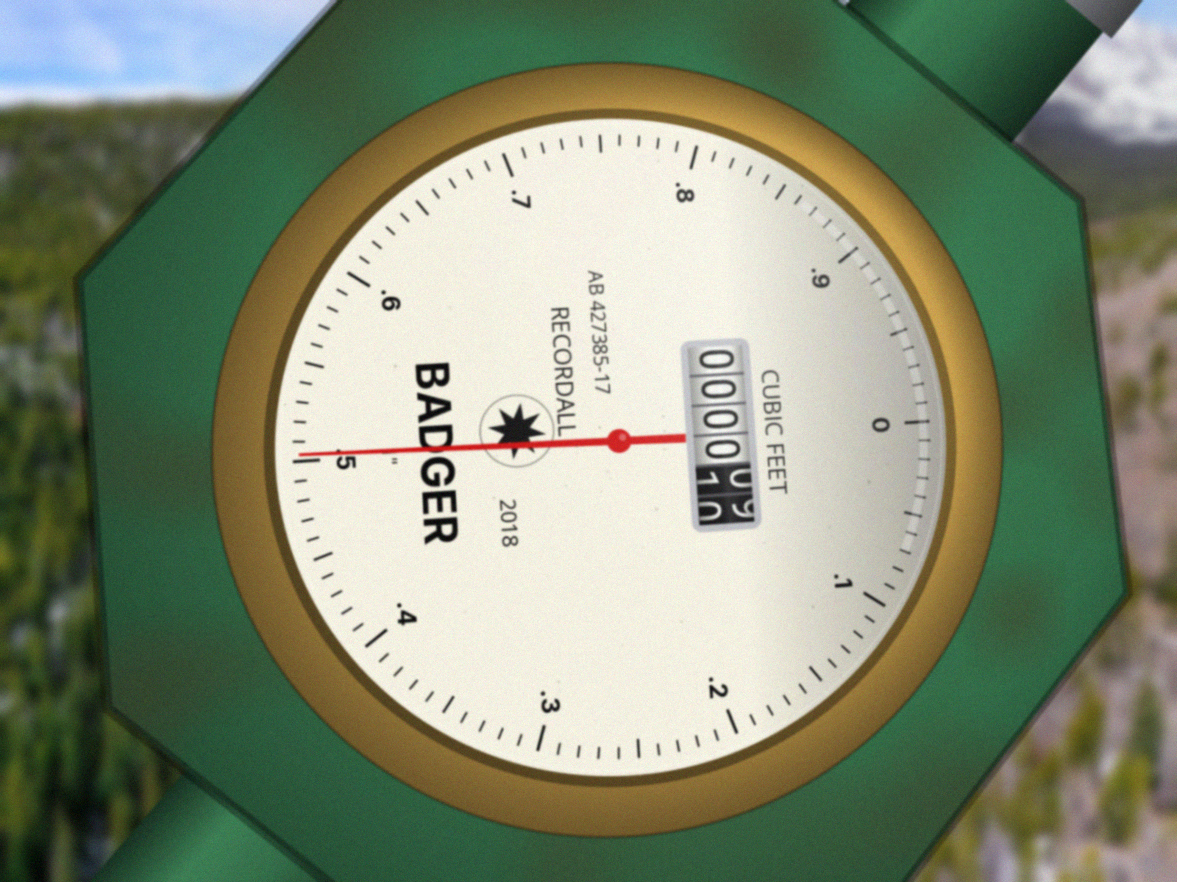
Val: 9.50 ft³
